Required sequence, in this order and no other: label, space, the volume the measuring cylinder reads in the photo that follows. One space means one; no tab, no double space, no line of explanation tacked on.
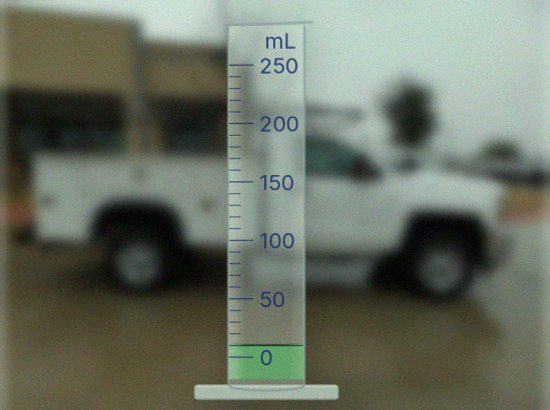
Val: 10 mL
